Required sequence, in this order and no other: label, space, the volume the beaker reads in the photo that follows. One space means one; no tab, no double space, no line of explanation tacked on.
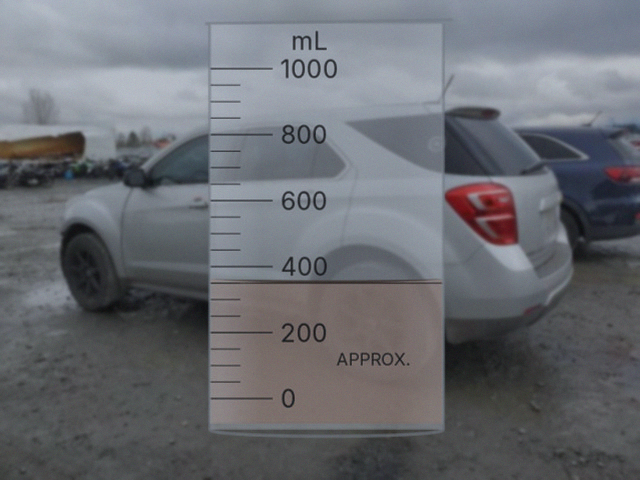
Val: 350 mL
